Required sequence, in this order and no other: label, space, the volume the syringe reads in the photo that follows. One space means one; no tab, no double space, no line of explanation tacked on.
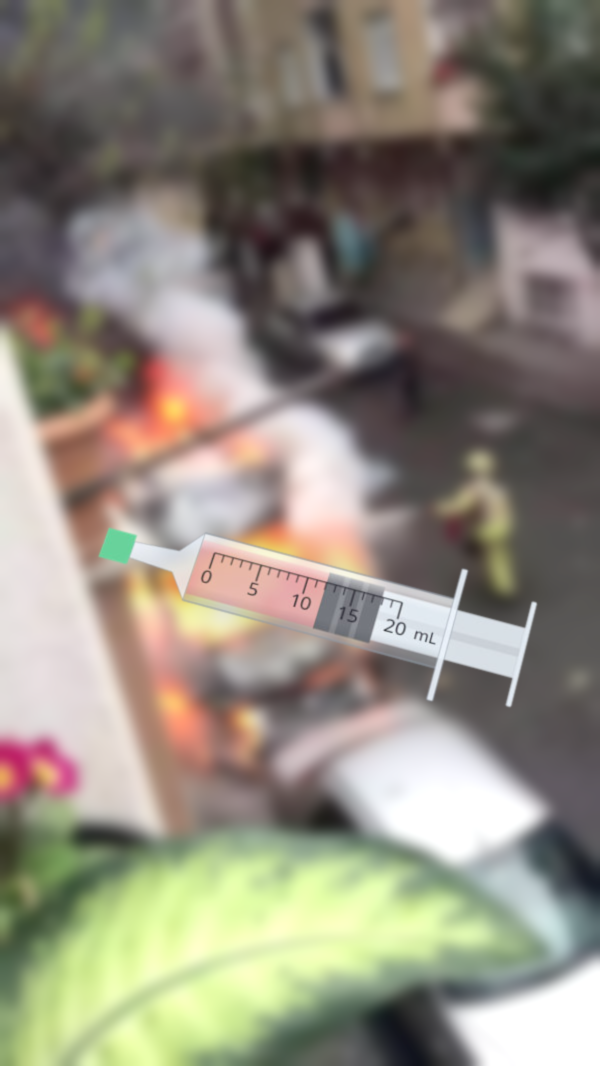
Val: 12 mL
